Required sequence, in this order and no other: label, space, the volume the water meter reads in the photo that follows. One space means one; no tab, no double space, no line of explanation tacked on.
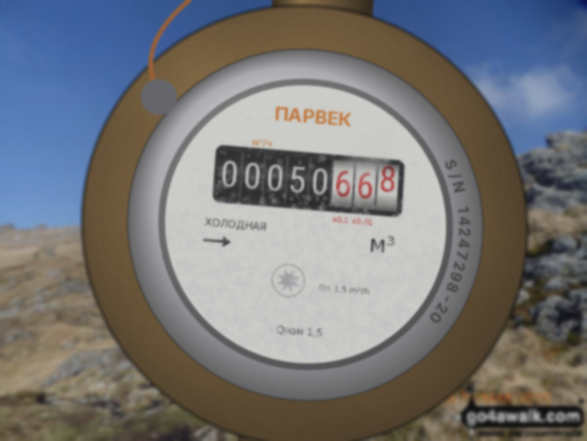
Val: 50.668 m³
